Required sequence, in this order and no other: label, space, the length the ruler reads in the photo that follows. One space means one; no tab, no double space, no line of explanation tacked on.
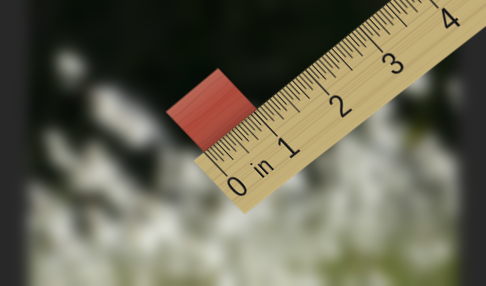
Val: 1.0625 in
